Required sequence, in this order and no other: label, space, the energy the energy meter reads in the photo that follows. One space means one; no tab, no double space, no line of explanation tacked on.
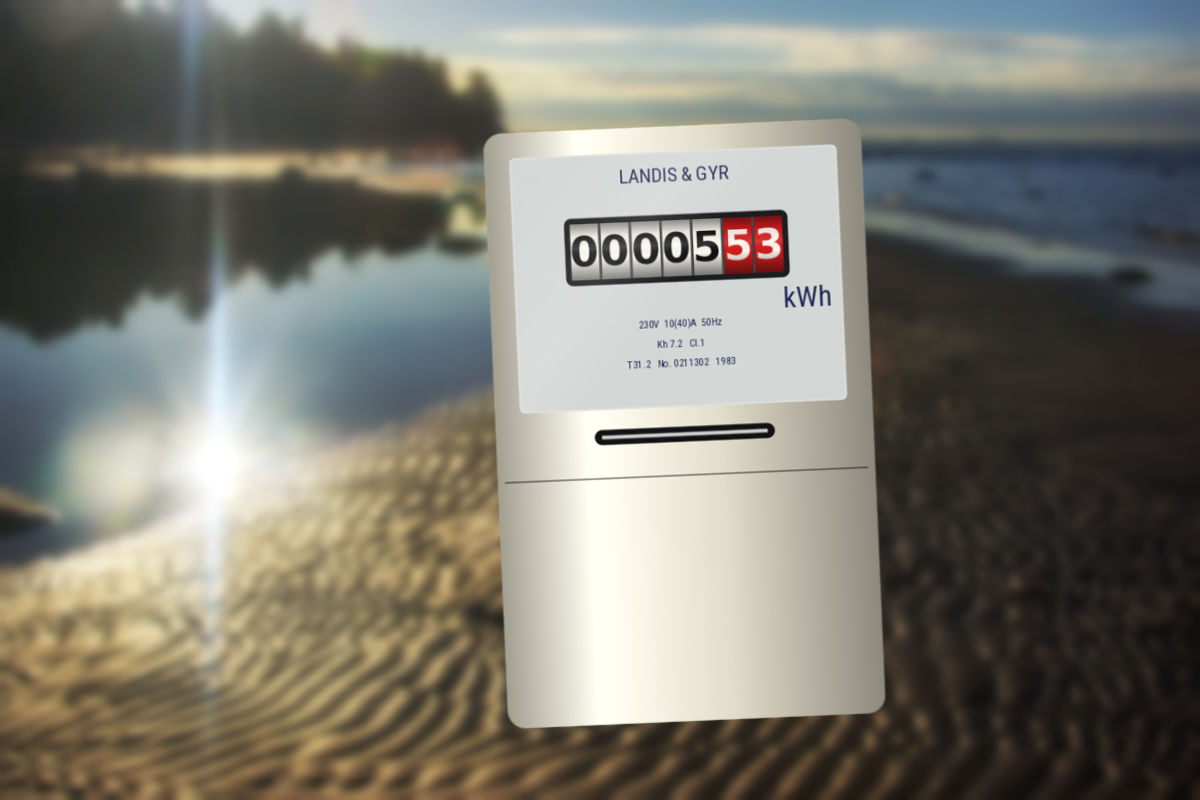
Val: 5.53 kWh
